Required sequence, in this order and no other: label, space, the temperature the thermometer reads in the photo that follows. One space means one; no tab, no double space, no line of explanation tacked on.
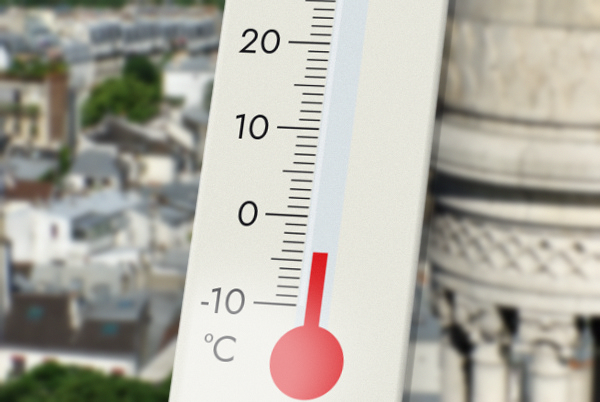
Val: -4 °C
